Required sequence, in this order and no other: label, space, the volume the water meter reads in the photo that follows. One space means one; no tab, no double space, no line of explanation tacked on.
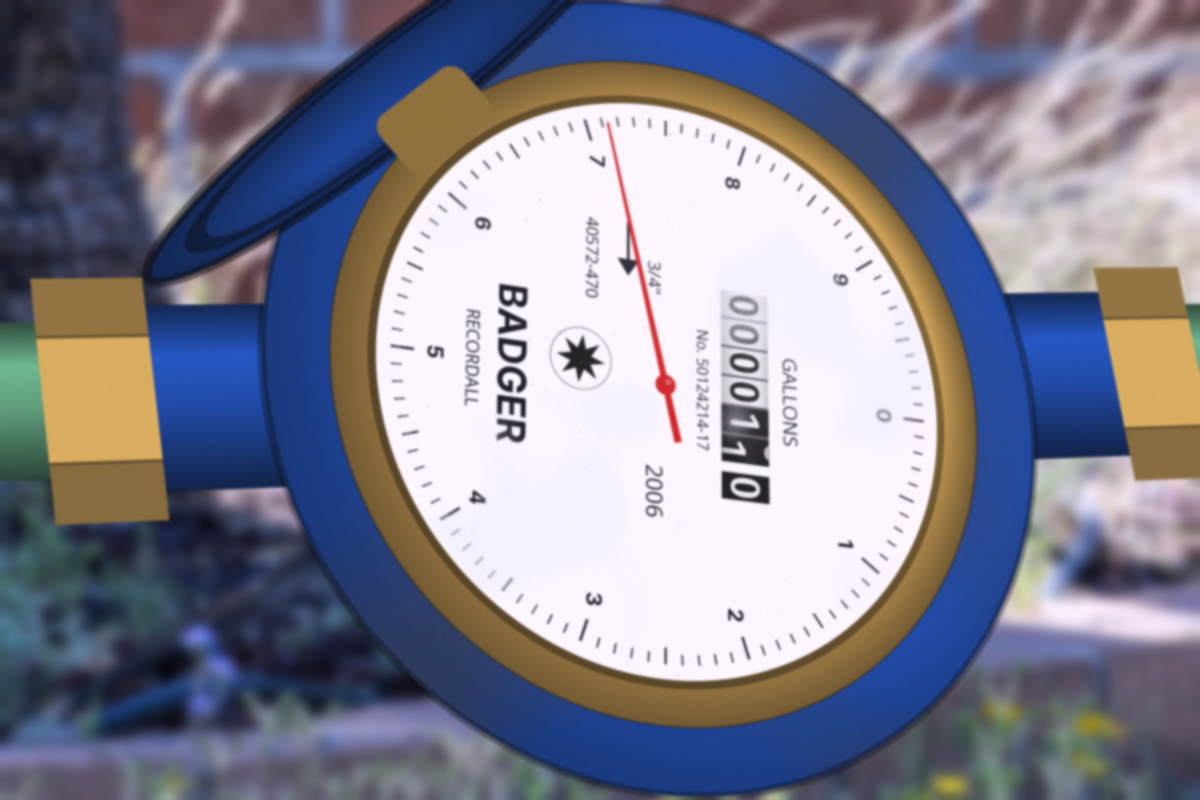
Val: 107.1 gal
